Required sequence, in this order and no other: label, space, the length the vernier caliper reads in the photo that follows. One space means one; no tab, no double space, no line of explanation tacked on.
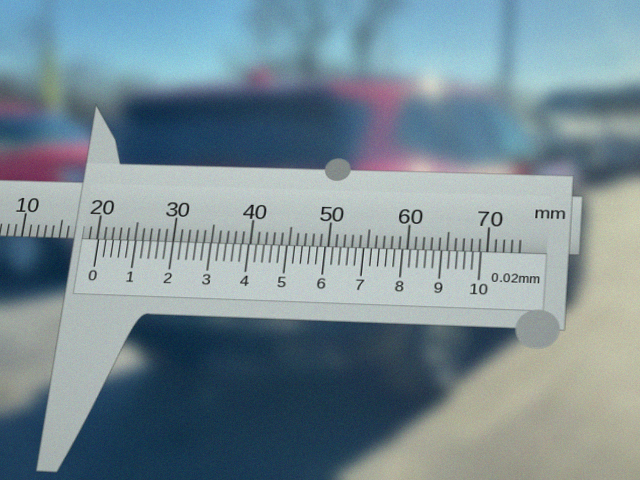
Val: 20.2 mm
